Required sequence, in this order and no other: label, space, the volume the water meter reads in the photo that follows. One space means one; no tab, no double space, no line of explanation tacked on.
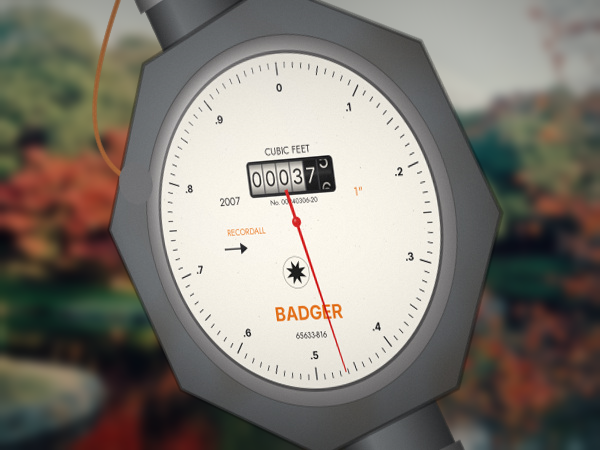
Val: 375.46 ft³
